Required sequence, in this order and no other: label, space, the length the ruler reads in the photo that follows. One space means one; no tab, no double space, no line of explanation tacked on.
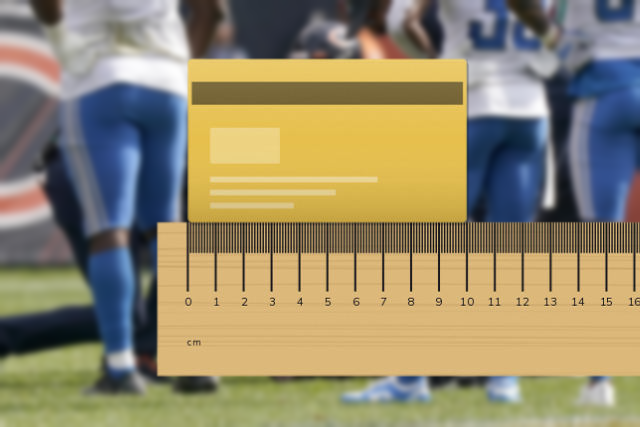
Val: 10 cm
